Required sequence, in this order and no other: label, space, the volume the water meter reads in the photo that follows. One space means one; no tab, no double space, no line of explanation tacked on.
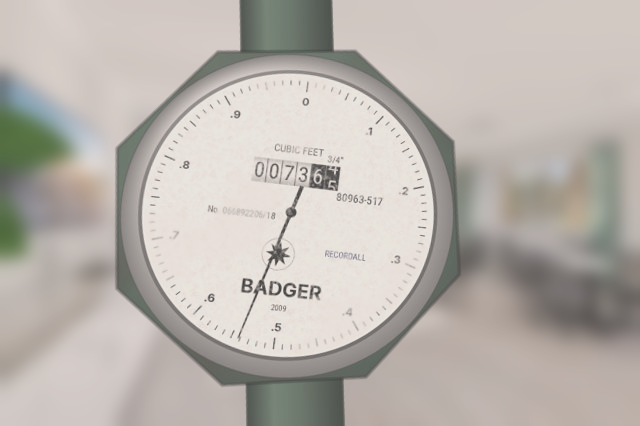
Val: 7364.54 ft³
